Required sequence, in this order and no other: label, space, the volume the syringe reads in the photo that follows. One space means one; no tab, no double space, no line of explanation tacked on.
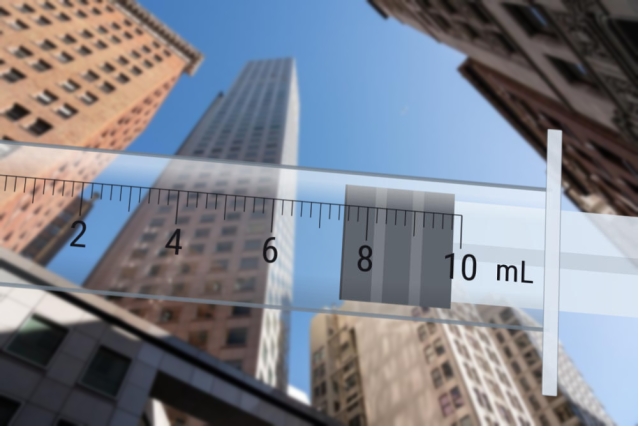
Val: 7.5 mL
